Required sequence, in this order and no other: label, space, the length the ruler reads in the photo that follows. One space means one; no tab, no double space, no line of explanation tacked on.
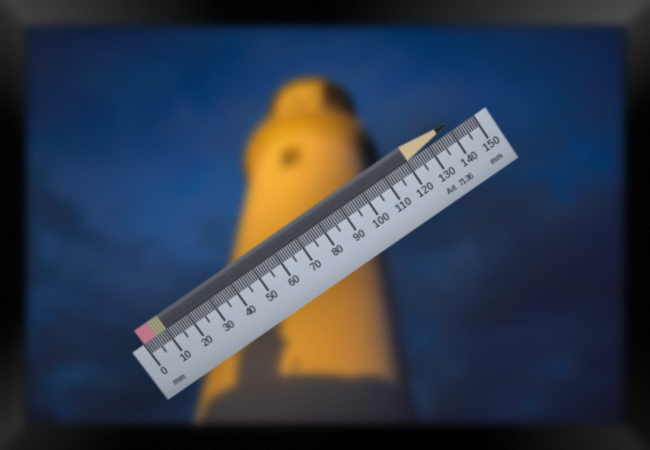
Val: 140 mm
